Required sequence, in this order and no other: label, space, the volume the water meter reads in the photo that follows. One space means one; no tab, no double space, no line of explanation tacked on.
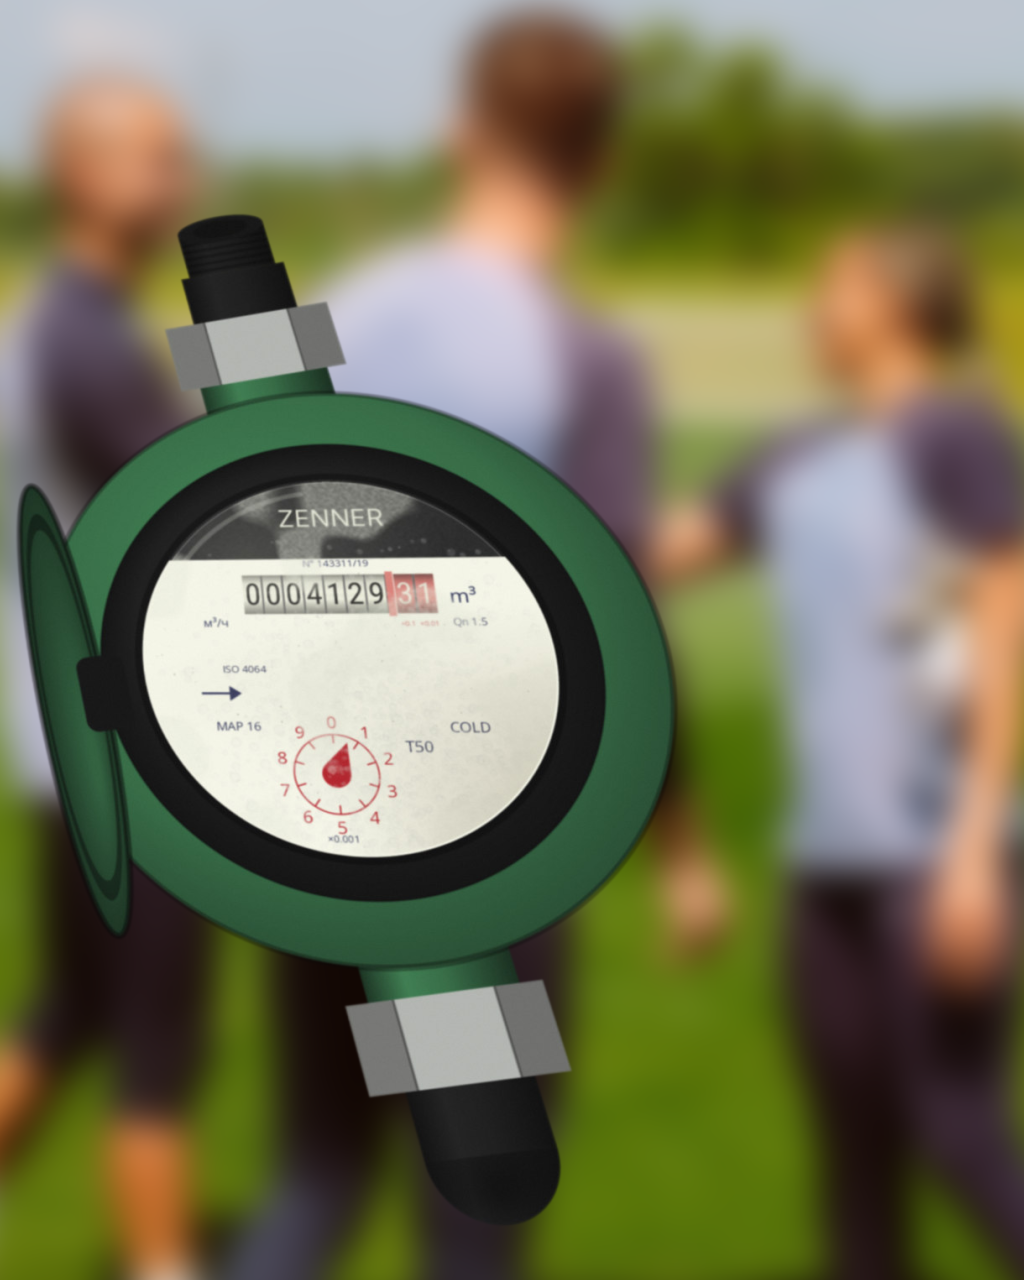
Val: 4129.310 m³
